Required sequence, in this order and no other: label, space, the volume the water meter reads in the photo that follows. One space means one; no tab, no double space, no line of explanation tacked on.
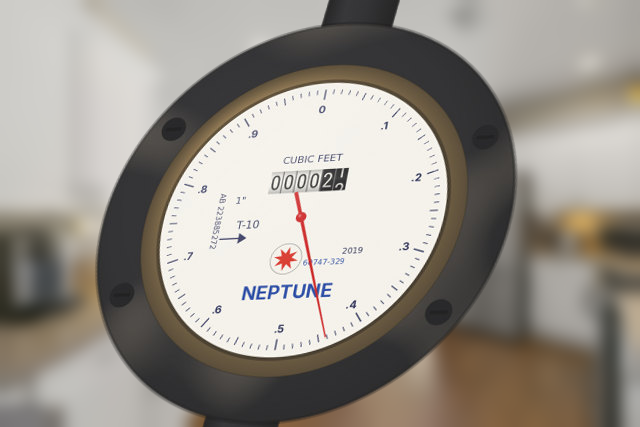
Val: 21.44 ft³
